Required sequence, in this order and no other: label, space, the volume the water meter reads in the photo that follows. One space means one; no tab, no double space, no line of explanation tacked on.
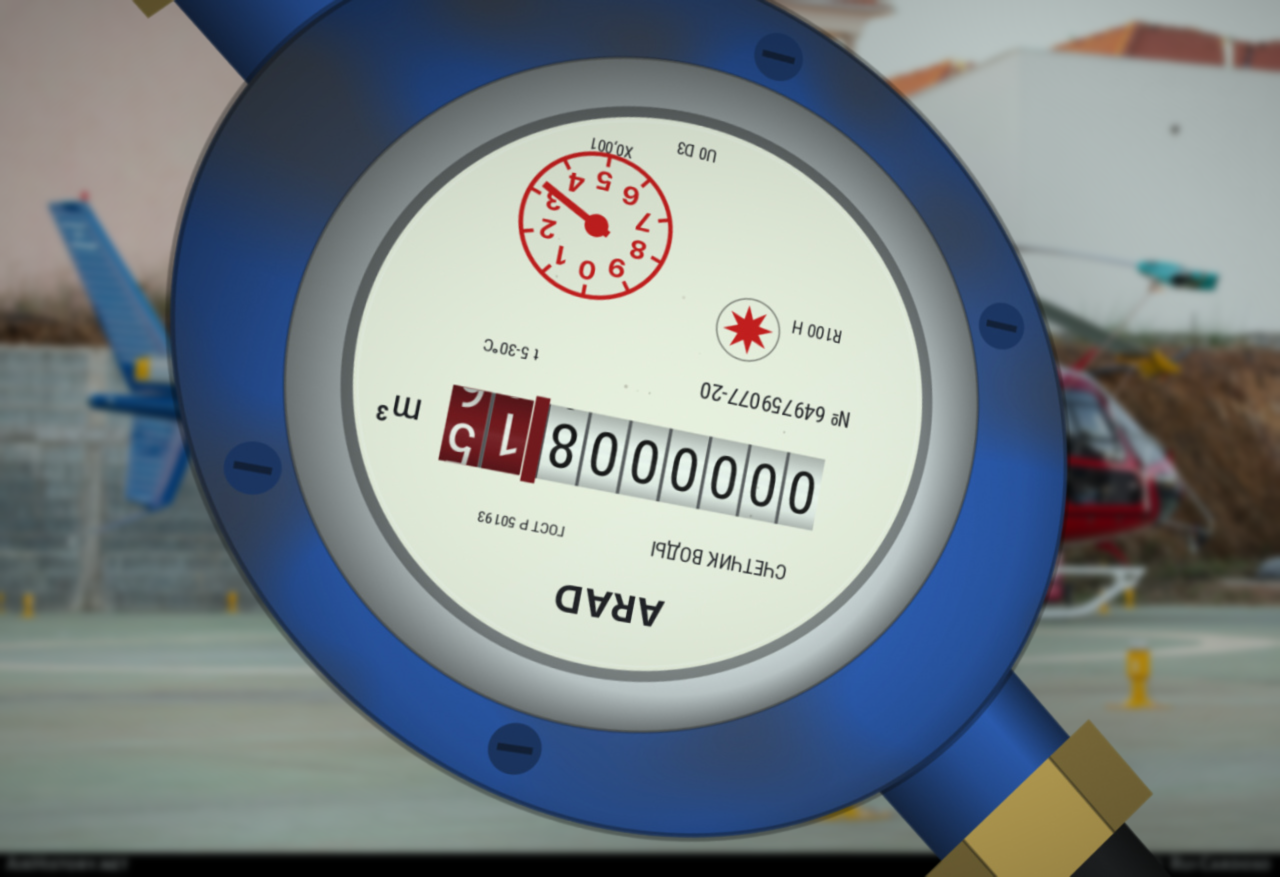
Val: 8.153 m³
